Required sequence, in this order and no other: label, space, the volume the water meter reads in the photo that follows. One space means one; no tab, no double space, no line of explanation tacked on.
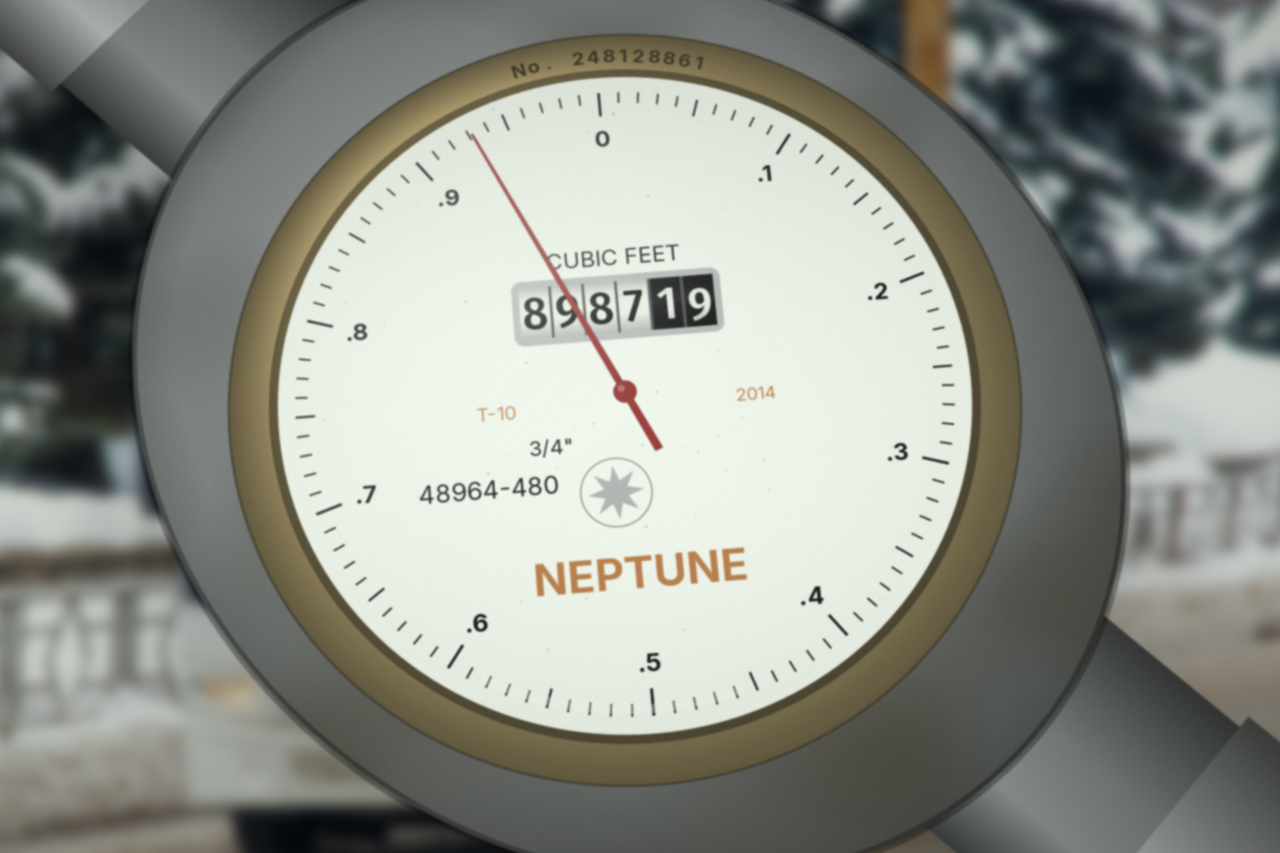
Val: 898718.93 ft³
